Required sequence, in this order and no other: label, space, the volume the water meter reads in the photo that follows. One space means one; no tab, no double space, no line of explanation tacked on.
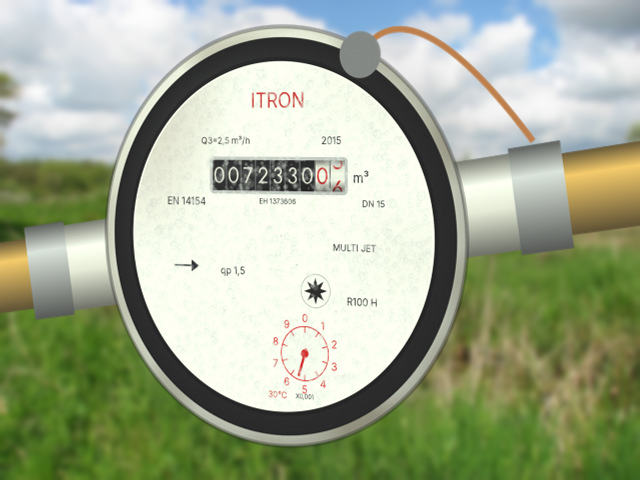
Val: 72330.055 m³
